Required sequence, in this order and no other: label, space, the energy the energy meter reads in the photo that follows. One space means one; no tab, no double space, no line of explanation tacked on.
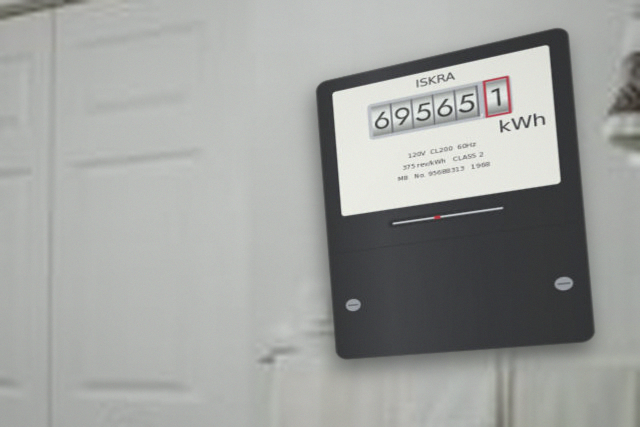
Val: 69565.1 kWh
